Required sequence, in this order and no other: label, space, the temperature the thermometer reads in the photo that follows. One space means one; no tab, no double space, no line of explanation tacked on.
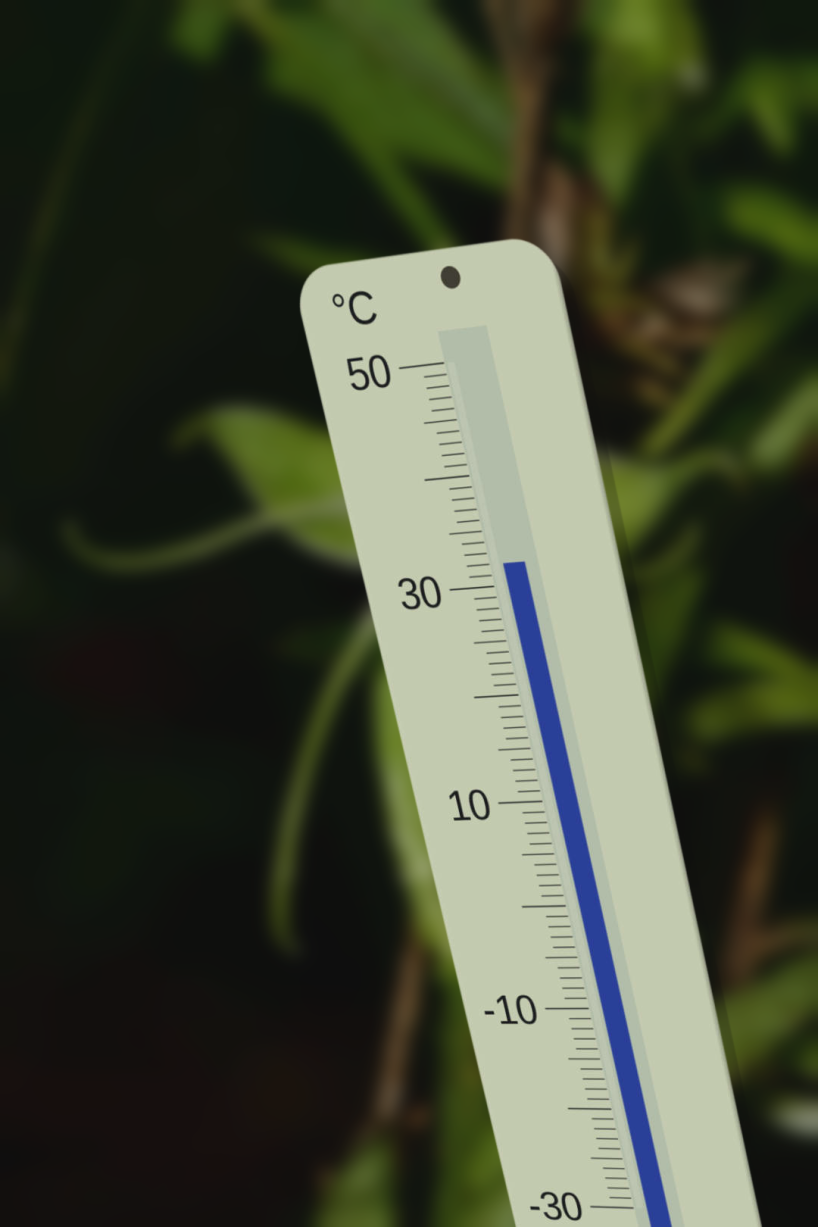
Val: 32 °C
